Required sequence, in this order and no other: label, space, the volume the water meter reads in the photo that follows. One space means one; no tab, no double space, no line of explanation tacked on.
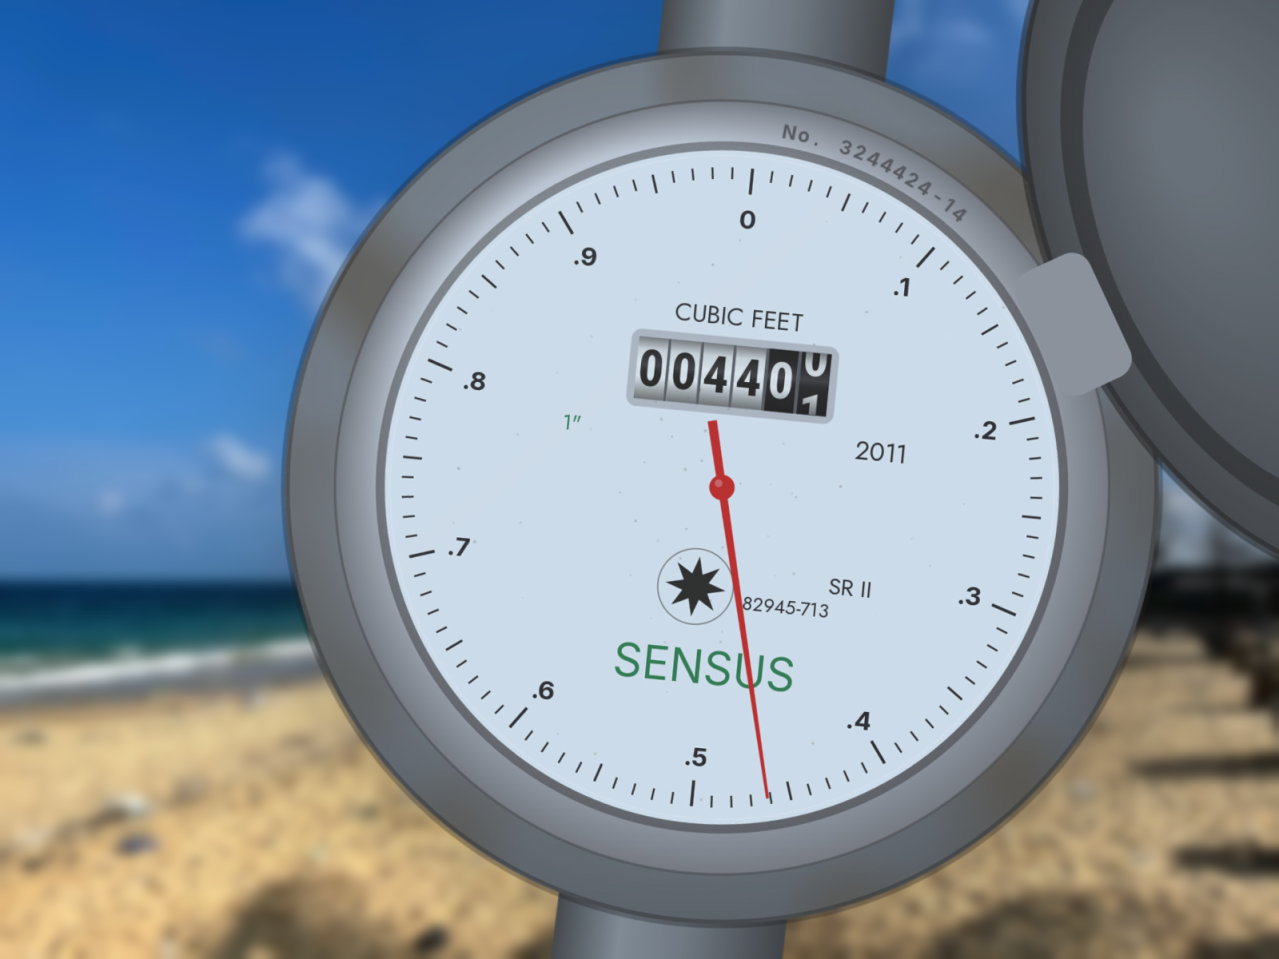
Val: 4400.46 ft³
